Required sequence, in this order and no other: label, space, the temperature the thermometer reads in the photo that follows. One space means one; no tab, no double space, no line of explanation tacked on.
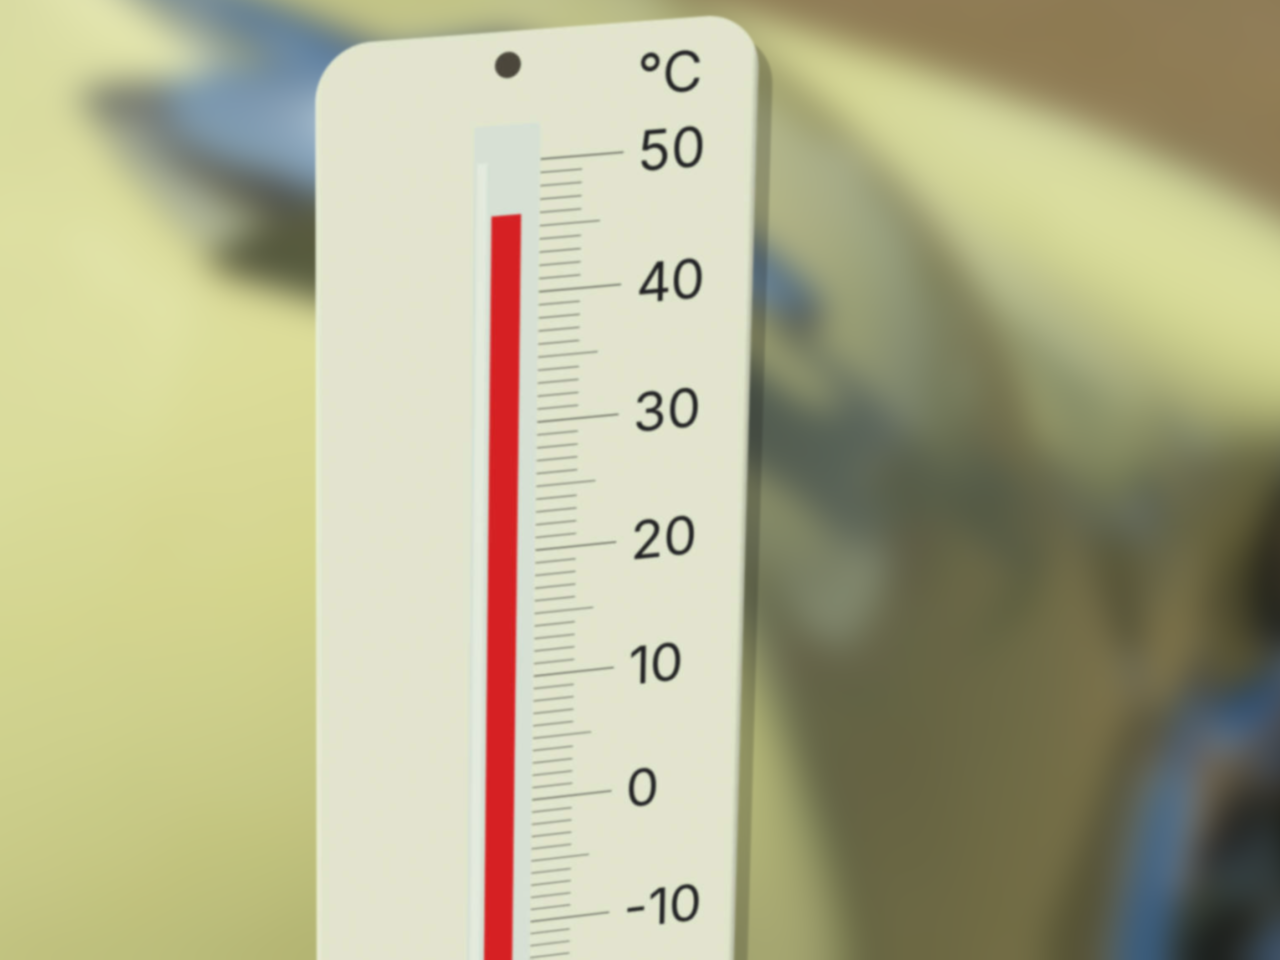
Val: 46 °C
